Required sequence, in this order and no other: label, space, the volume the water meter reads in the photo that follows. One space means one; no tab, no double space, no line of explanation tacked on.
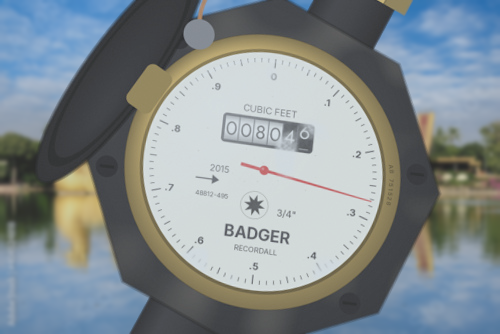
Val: 8046.27 ft³
